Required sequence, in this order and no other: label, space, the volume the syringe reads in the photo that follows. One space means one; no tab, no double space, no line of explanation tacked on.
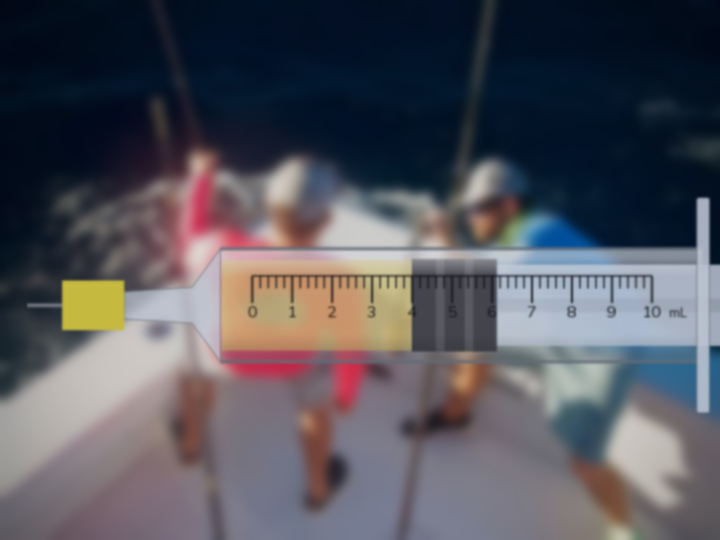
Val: 4 mL
